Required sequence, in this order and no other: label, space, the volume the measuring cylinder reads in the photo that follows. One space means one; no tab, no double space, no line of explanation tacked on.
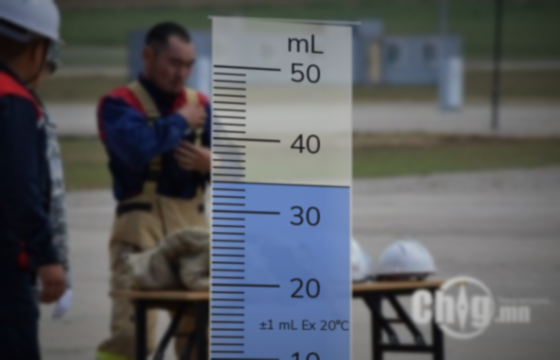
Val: 34 mL
